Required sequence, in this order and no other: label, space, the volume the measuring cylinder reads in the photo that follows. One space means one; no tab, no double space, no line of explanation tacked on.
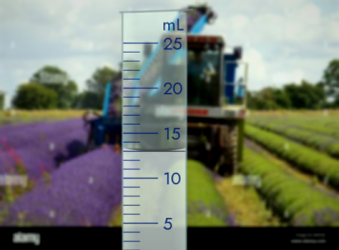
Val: 13 mL
